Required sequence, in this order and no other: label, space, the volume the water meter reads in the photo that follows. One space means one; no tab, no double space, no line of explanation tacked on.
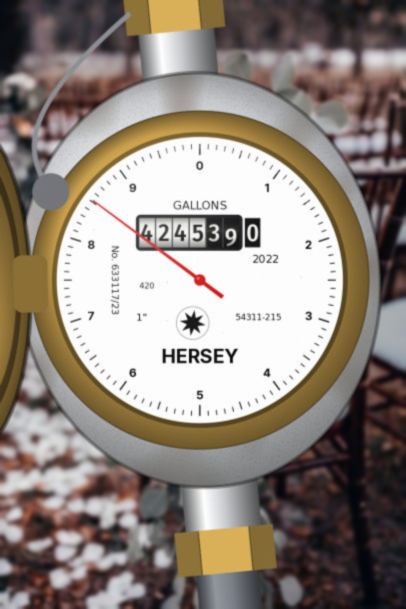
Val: 4245388.5 gal
